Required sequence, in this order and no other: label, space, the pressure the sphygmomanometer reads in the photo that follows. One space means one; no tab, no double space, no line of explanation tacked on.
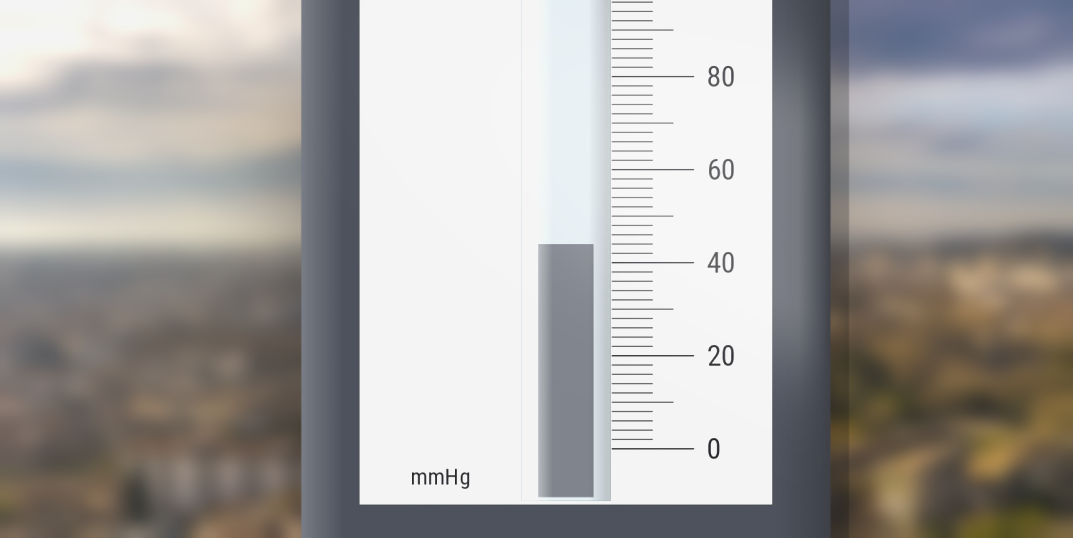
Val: 44 mmHg
